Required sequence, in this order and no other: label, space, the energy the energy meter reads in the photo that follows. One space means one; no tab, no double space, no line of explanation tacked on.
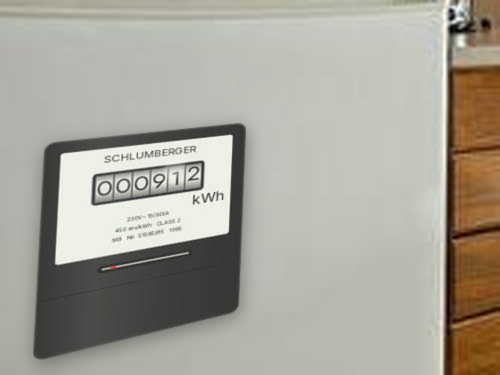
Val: 912 kWh
